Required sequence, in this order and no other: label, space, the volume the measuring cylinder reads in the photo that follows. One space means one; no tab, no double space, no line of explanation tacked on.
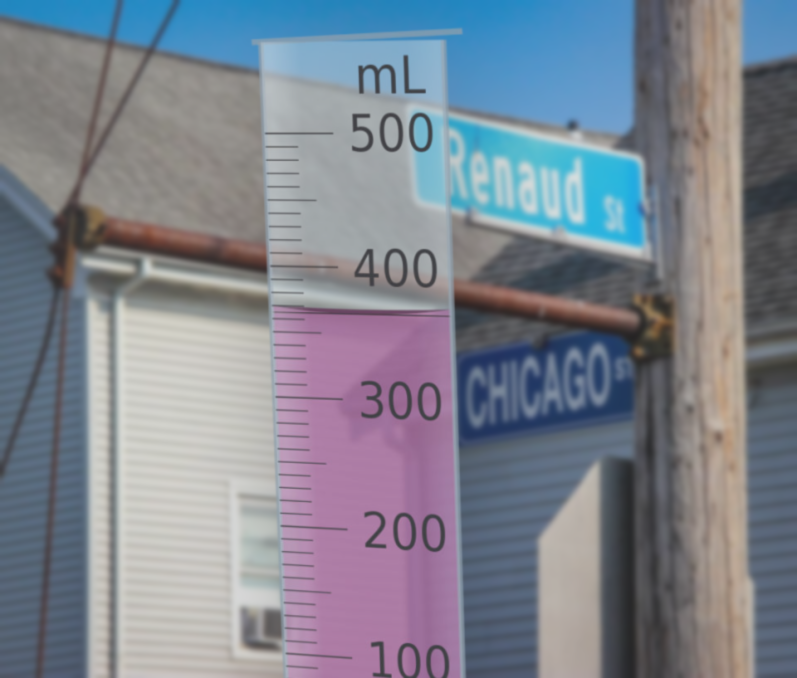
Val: 365 mL
